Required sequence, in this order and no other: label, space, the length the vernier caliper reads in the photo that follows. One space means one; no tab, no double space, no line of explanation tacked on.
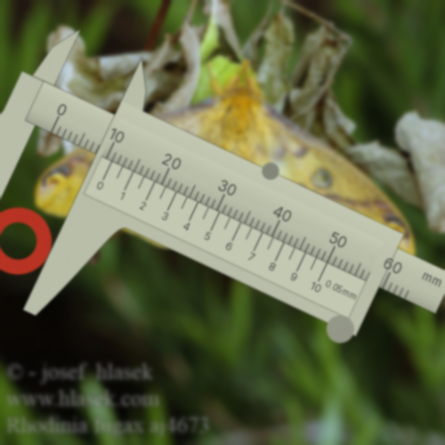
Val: 11.0 mm
